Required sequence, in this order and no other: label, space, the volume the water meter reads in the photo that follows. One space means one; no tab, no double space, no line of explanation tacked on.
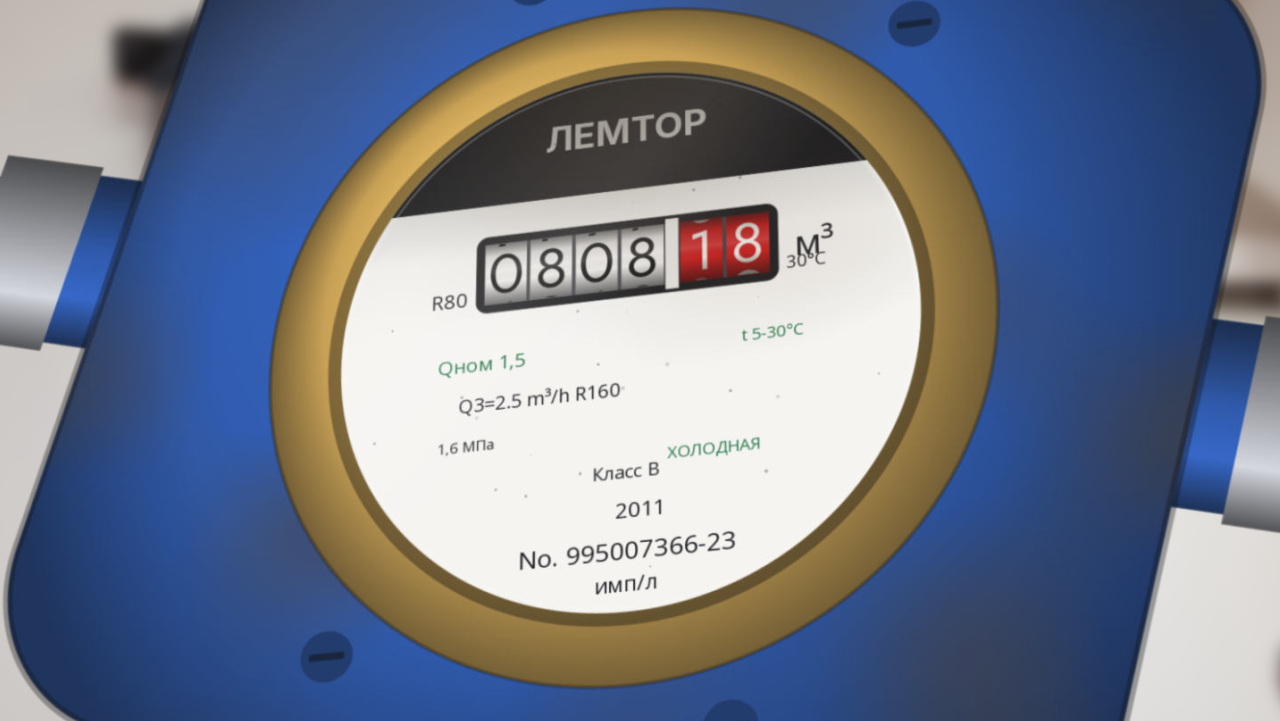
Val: 808.18 m³
